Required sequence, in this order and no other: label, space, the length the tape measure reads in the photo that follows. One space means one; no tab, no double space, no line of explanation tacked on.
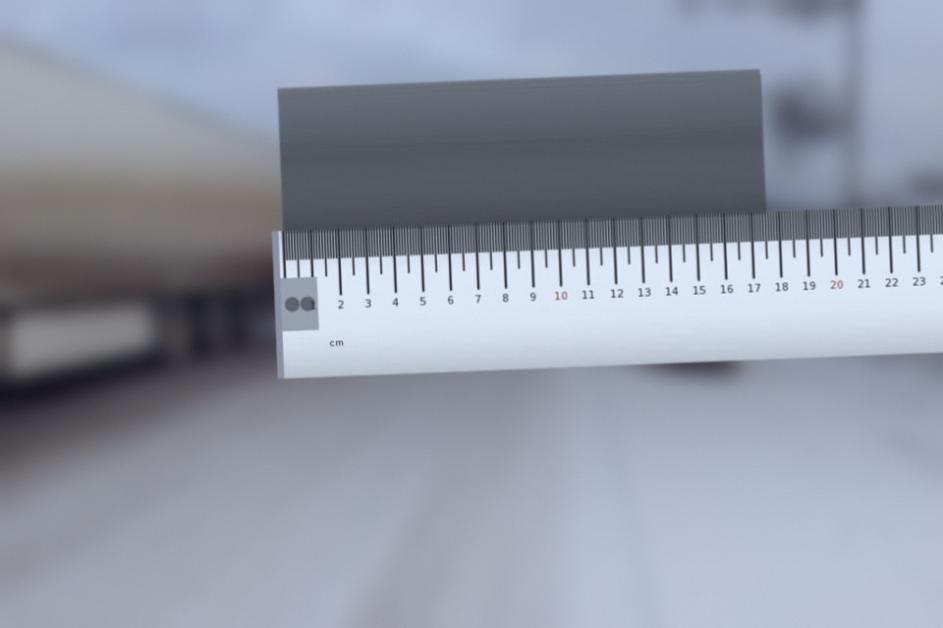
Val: 17.5 cm
